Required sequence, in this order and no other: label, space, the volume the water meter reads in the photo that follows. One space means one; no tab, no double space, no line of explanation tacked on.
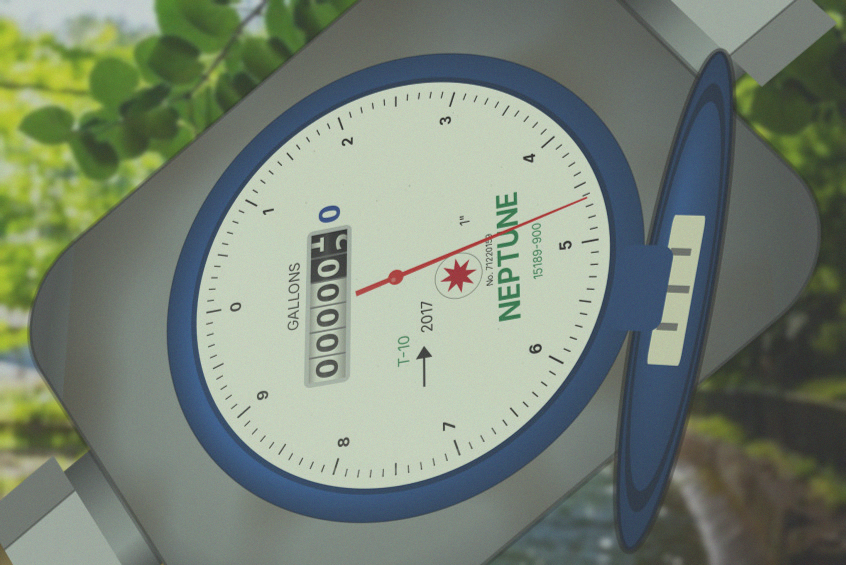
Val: 14.6 gal
